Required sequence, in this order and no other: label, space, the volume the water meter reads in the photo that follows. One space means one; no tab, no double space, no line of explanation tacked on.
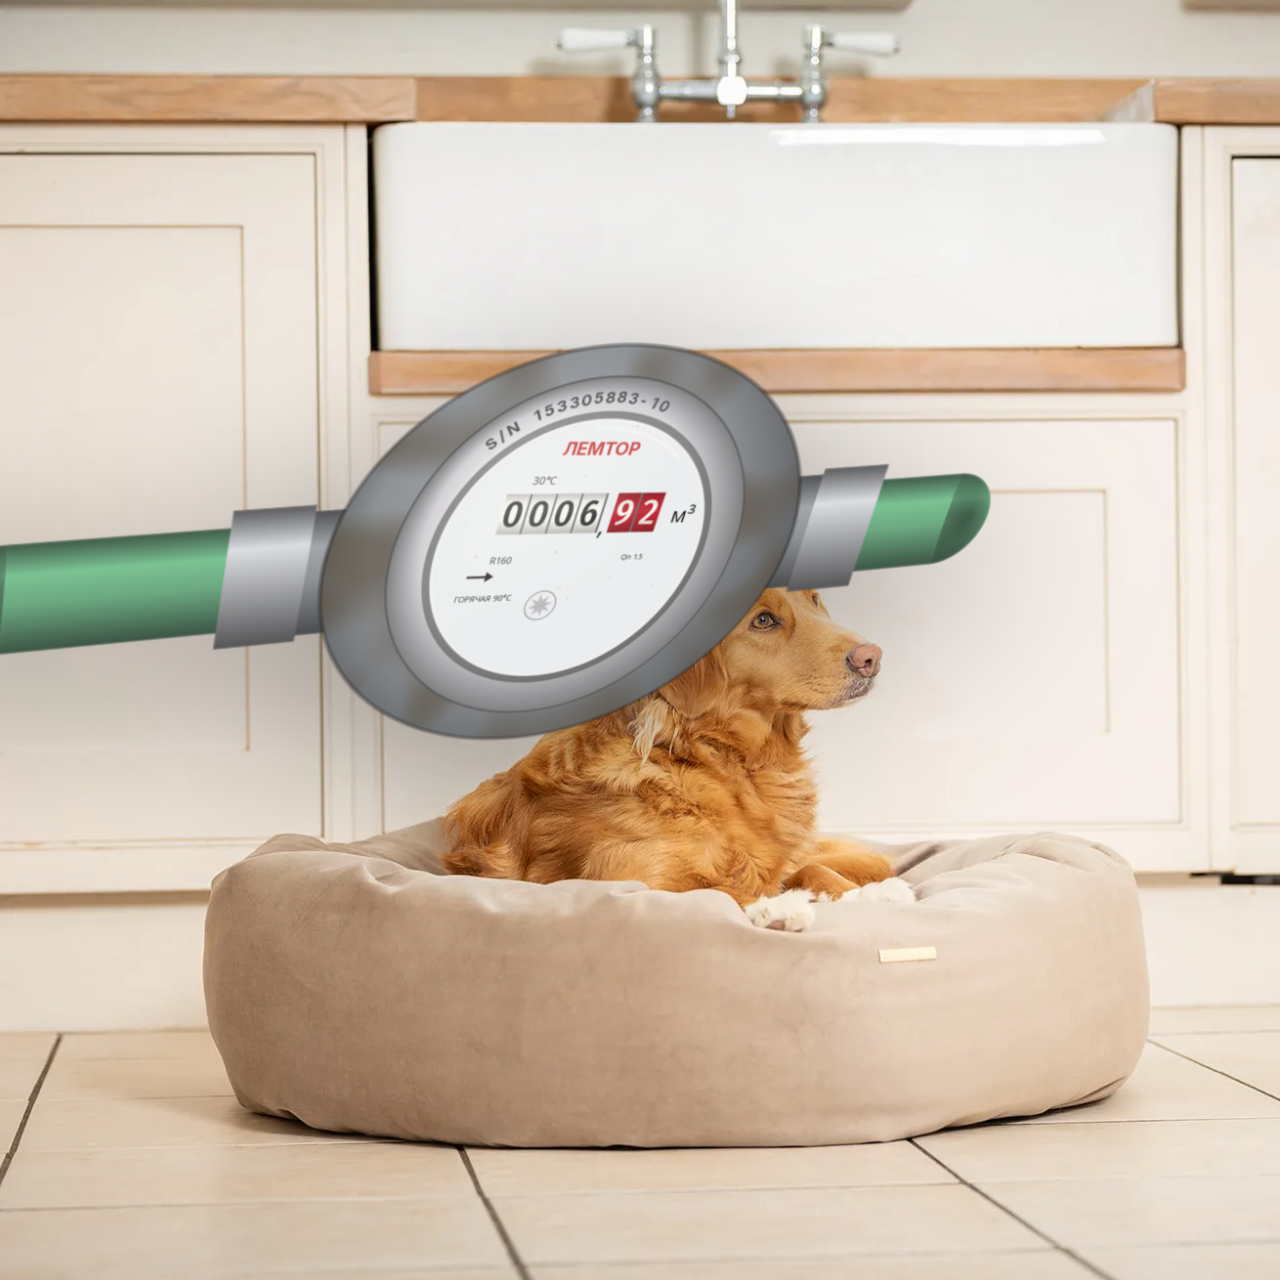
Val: 6.92 m³
